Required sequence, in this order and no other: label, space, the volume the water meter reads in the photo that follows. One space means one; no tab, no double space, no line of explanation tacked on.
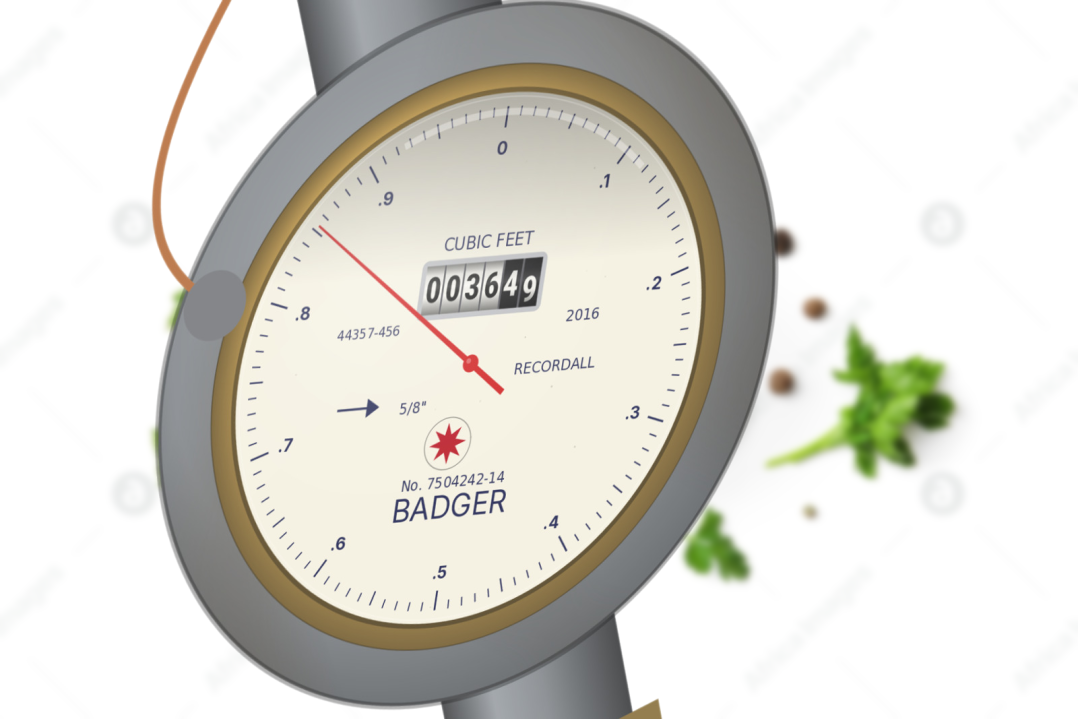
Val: 3648.85 ft³
